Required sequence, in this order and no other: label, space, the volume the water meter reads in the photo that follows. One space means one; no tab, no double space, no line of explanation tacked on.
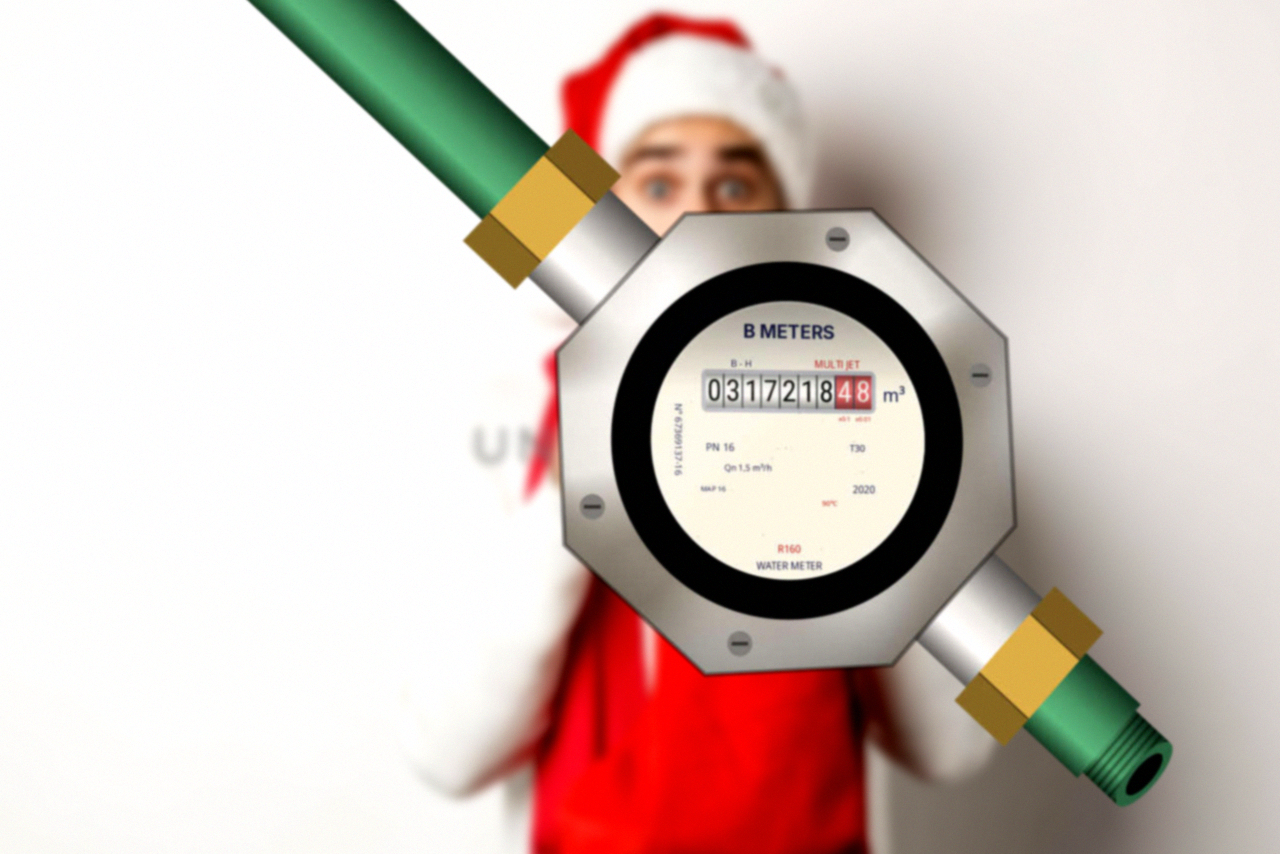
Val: 317218.48 m³
